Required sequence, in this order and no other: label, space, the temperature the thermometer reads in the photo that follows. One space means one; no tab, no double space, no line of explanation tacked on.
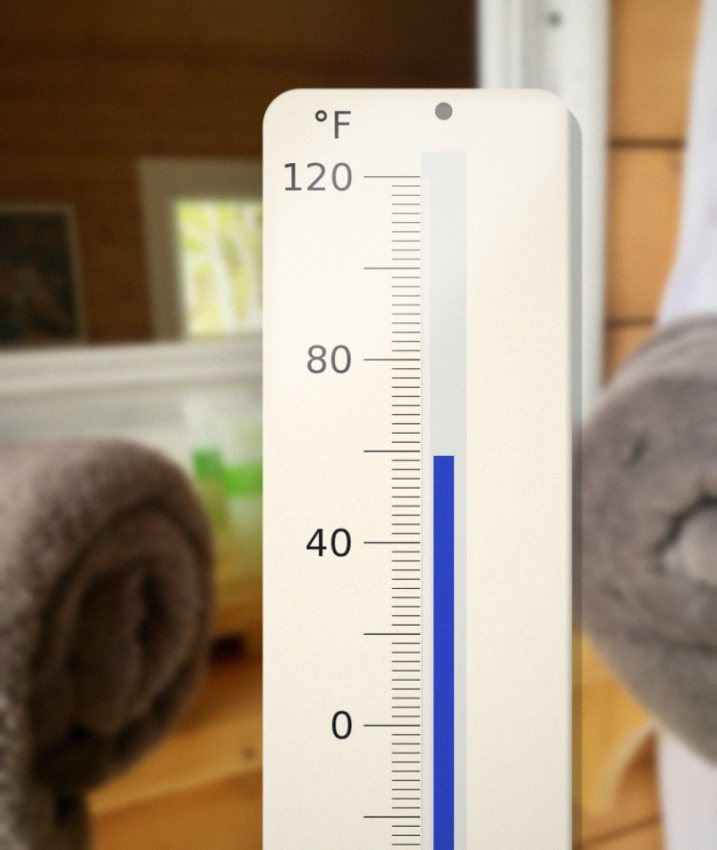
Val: 59 °F
